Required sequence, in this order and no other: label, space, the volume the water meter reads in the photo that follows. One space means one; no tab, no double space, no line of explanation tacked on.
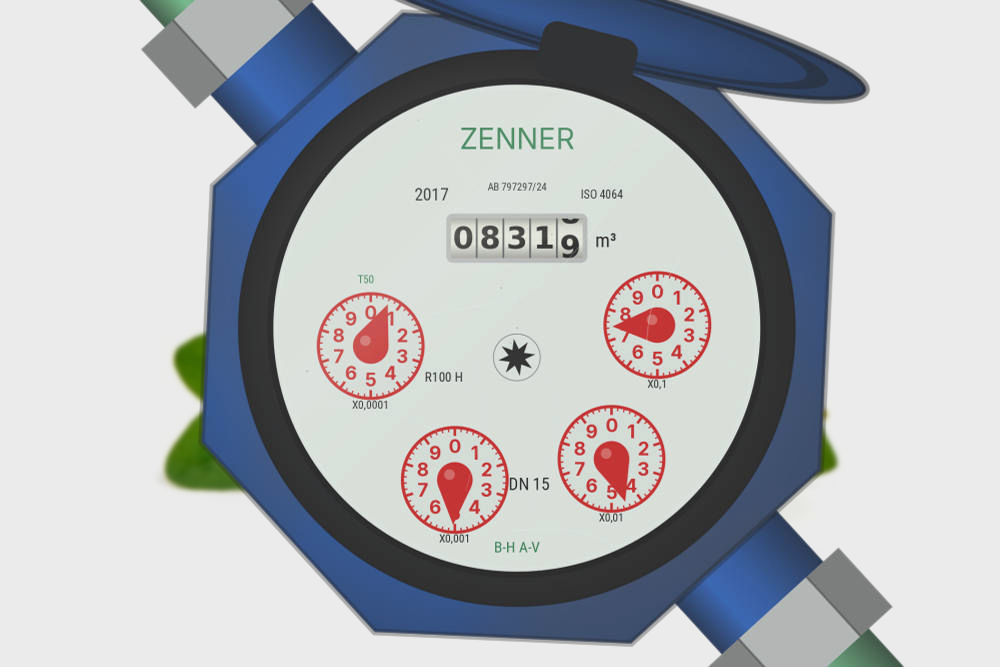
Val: 8318.7450 m³
